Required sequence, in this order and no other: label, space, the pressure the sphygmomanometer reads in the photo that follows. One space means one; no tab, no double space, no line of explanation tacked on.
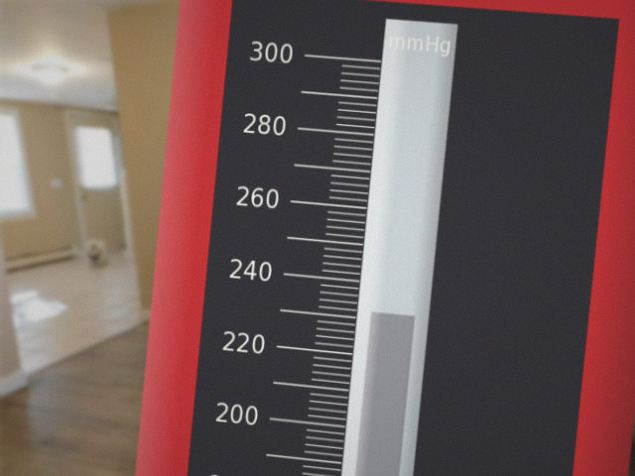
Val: 232 mmHg
